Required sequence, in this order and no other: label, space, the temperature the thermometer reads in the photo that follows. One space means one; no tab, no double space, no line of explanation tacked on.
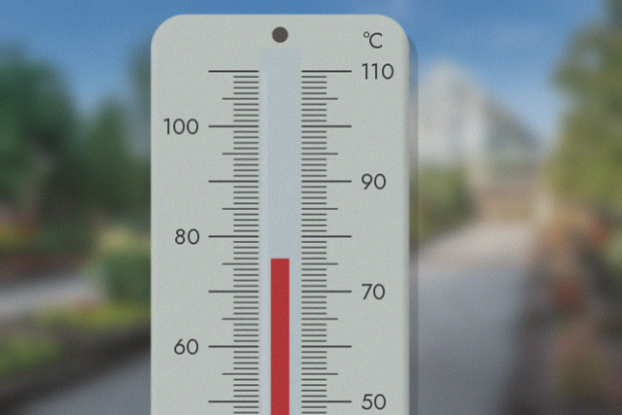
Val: 76 °C
